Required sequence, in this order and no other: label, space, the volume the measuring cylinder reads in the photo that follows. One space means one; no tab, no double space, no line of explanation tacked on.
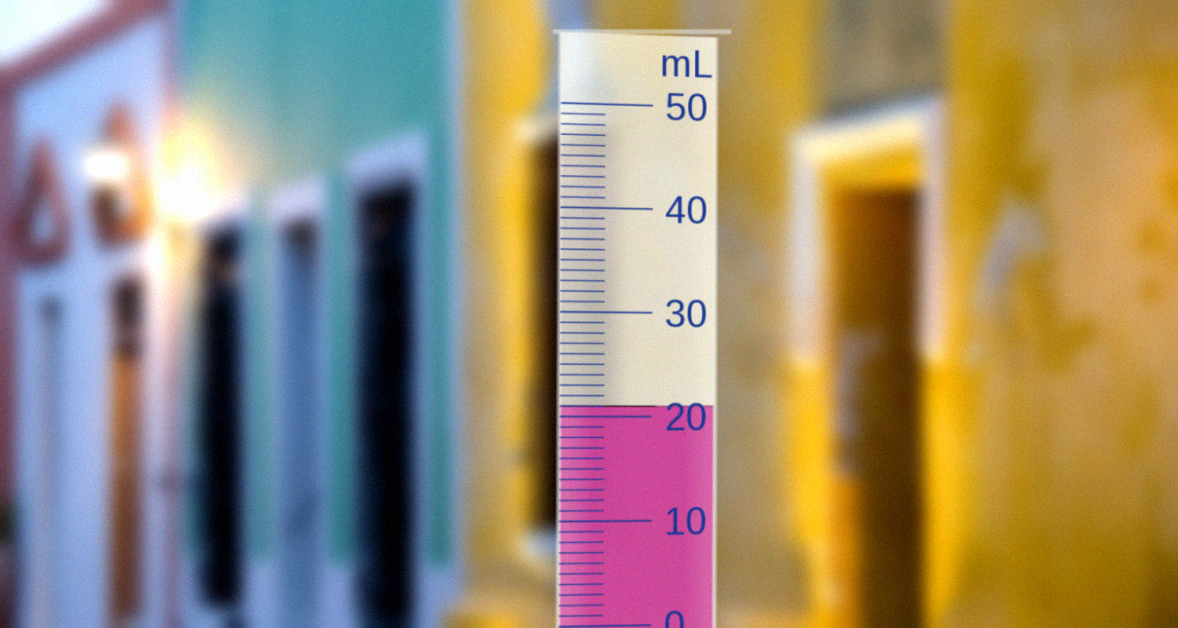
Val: 21 mL
